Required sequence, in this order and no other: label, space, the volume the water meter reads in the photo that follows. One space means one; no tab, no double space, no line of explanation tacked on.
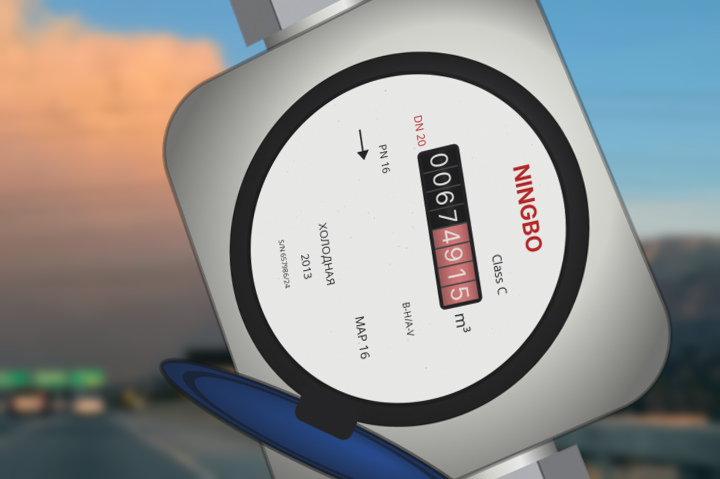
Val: 67.4915 m³
